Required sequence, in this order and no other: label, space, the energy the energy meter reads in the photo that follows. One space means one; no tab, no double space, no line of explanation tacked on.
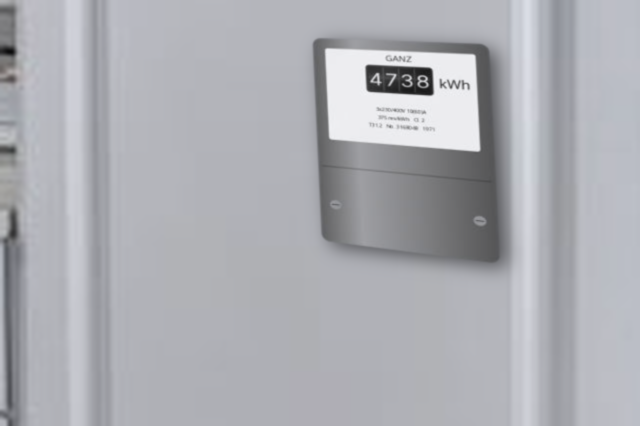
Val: 4738 kWh
